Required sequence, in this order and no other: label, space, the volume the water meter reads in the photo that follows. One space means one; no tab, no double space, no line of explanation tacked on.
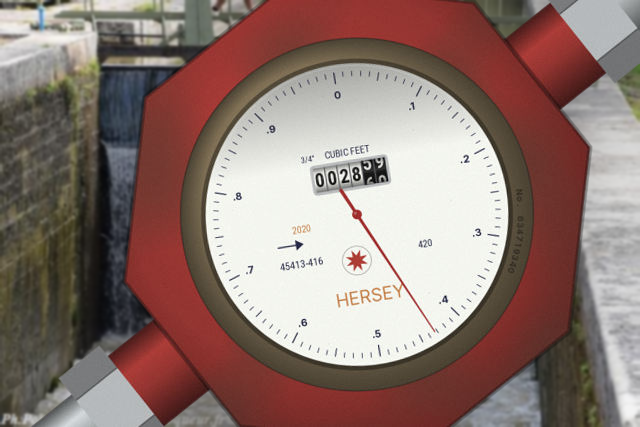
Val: 2859.43 ft³
